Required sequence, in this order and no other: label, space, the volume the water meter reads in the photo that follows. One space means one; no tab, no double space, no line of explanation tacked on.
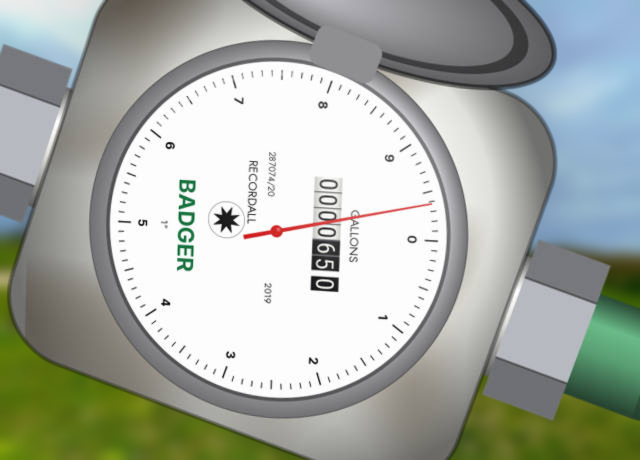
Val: 649.6 gal
